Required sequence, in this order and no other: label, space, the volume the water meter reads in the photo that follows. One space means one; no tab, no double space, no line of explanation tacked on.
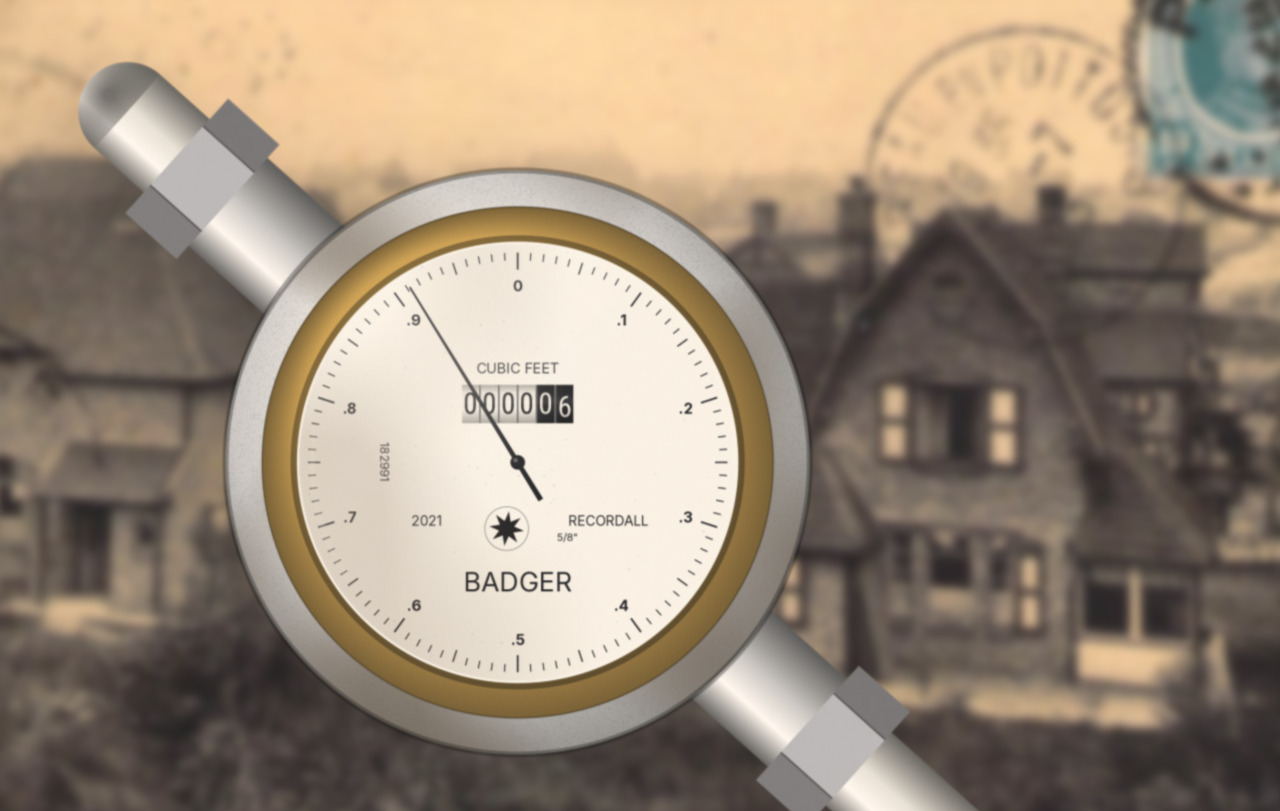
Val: 5.91 ft³
